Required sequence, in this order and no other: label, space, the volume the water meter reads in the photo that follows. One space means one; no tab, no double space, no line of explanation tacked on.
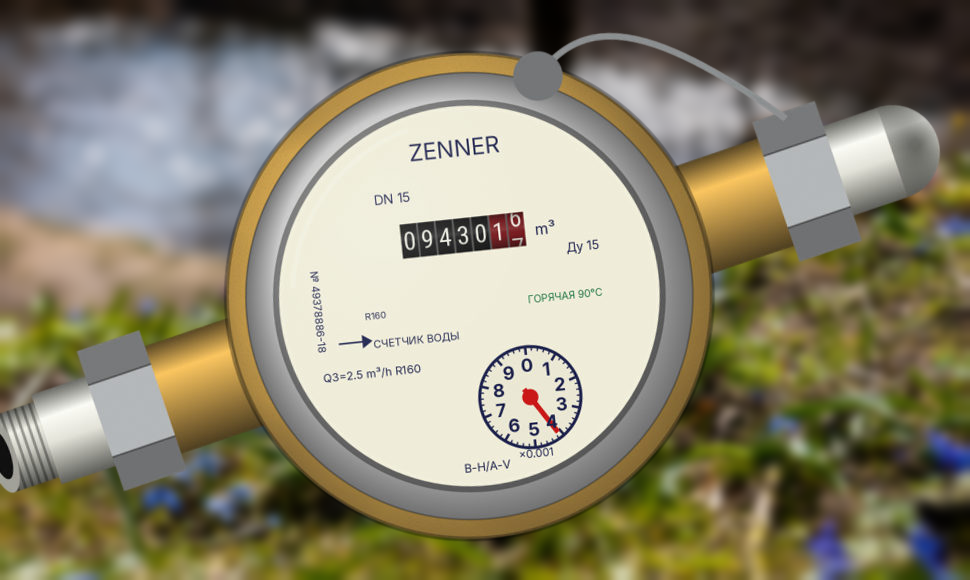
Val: 9430.164 m³
